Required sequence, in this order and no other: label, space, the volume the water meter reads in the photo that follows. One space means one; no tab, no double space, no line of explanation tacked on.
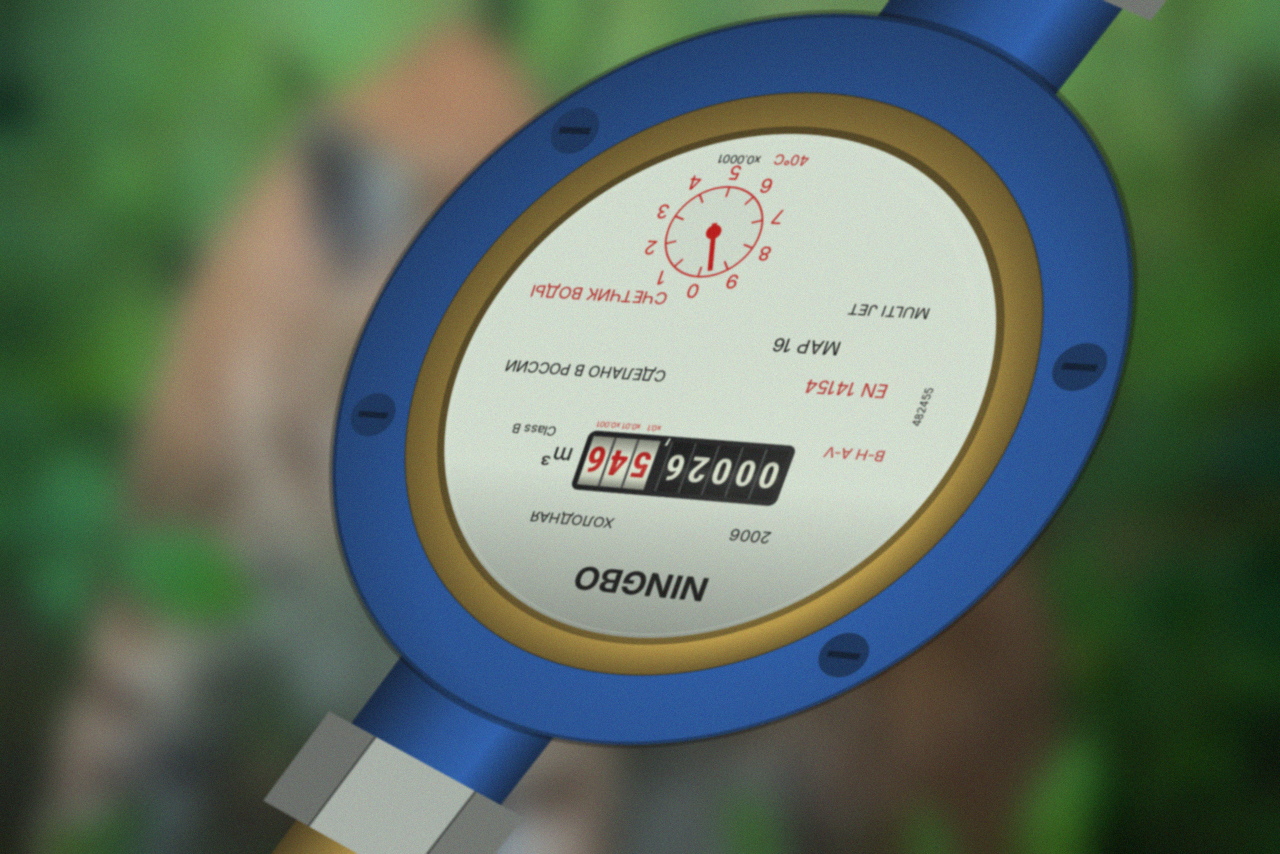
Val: 26.5459 m³
